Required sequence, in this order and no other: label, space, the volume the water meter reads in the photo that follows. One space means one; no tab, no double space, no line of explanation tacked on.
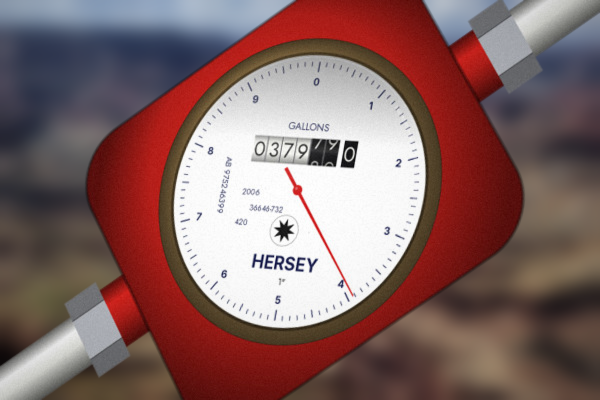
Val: 379793.9 gal
